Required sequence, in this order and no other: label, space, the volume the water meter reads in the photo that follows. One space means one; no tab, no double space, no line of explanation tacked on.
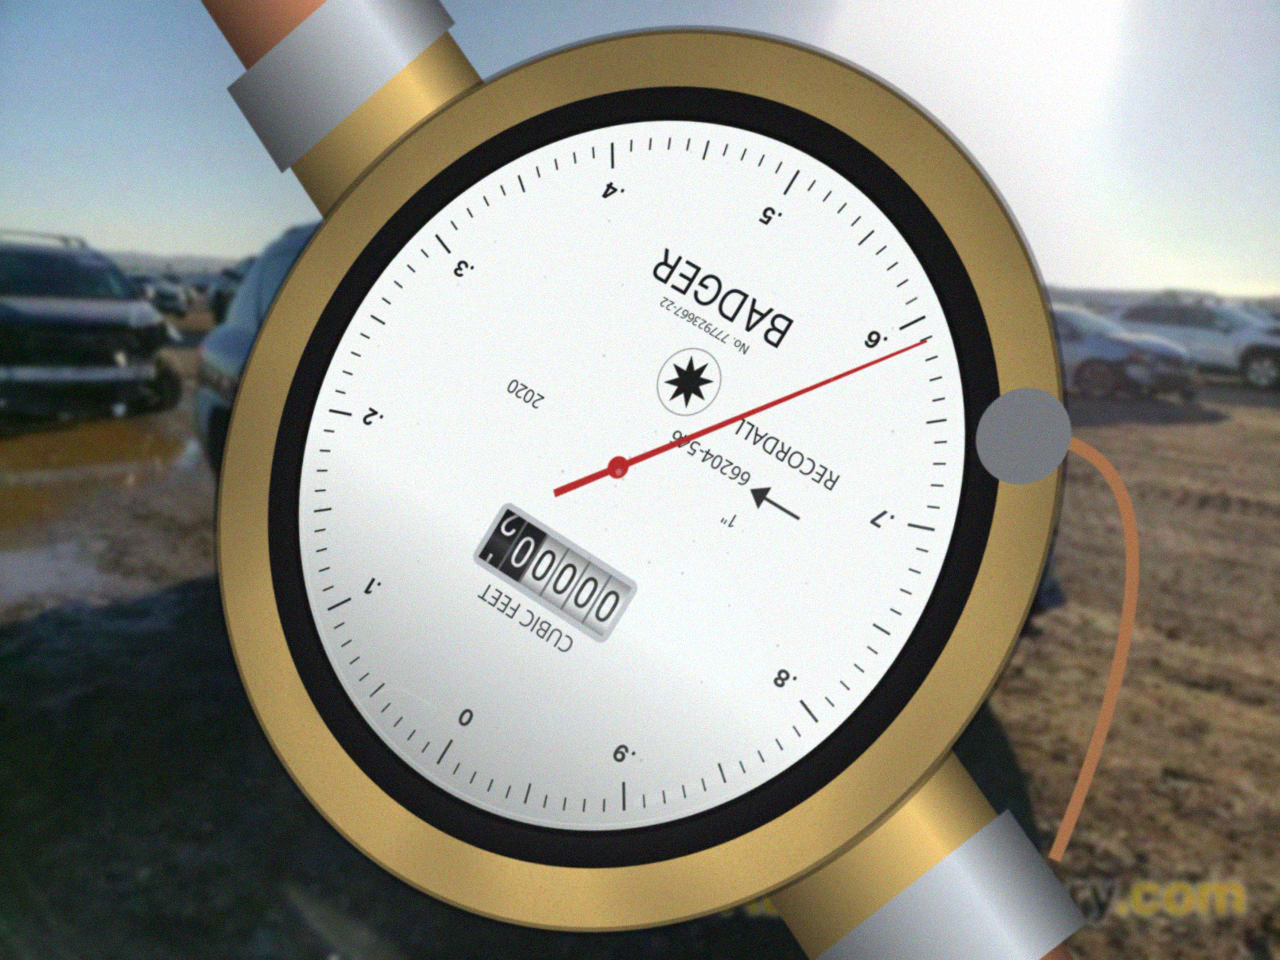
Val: 1.61 ft³
